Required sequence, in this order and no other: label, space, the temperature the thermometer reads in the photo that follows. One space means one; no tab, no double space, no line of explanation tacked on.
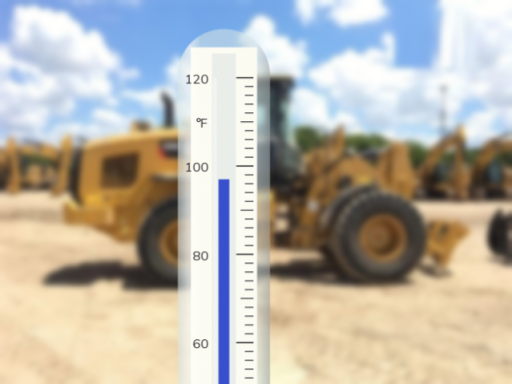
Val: 97 °F
